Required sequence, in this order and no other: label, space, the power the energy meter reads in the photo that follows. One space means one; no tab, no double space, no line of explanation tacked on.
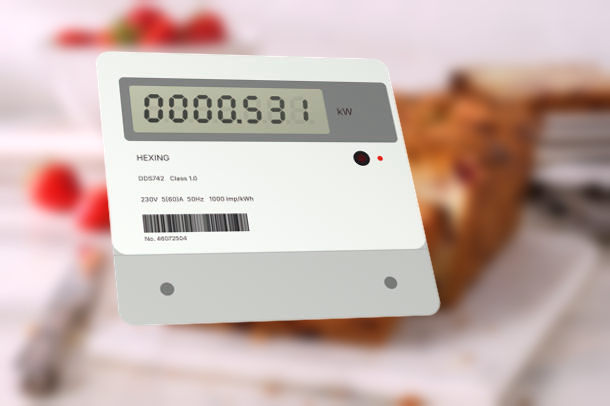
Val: 0.531 kW
